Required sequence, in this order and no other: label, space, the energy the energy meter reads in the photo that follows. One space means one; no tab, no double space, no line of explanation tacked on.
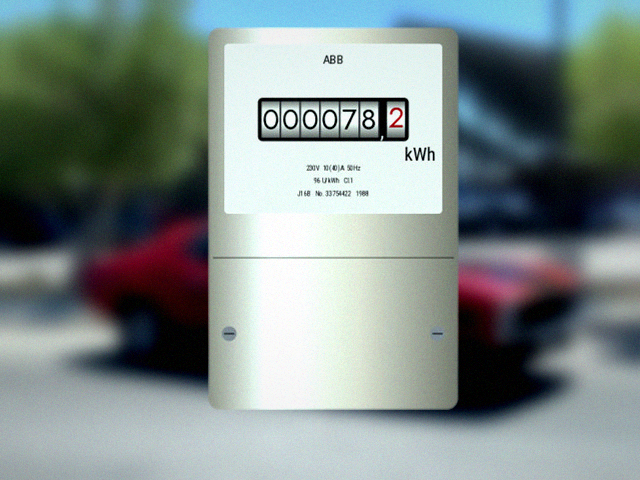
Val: 78.2 kWh
